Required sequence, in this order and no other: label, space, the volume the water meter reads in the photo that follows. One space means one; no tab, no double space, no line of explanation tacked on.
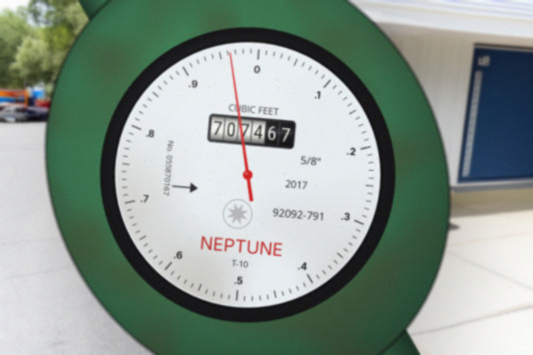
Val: 707466.96 ft³
